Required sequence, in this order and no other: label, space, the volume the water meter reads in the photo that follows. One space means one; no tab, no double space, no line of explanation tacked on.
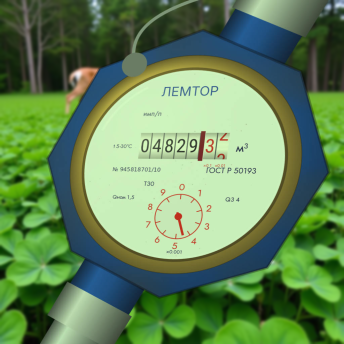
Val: 4829.324 m³
